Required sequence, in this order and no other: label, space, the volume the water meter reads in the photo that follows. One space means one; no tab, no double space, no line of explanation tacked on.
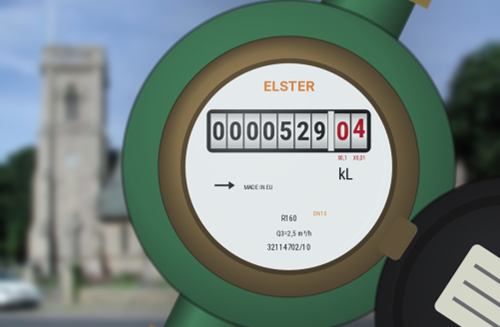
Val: 529.04 kL
